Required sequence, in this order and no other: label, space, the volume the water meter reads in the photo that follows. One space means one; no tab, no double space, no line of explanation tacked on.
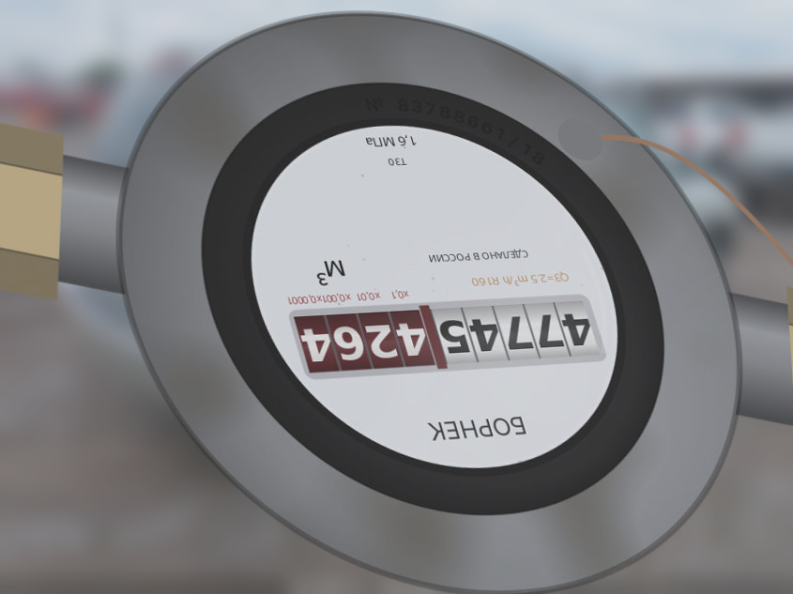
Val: 47745.4264 m³
